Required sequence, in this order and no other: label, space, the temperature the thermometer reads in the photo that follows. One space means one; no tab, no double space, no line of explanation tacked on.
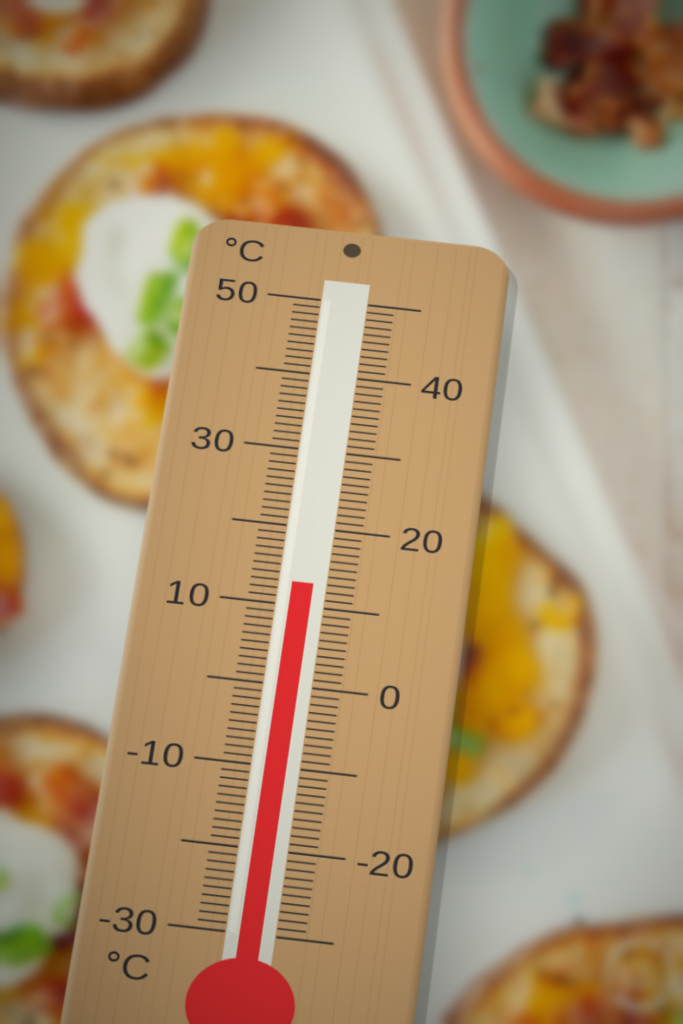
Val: 13 °C
